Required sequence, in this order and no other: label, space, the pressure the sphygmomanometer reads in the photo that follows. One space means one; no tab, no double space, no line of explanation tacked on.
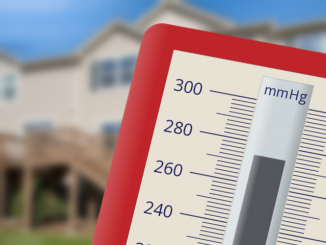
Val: 274 mmHg
